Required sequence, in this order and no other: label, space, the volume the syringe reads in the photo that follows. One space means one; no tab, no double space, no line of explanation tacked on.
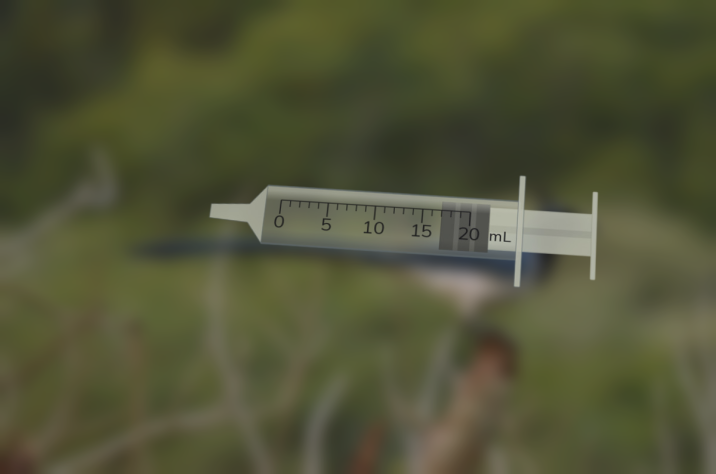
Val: 17 mL
